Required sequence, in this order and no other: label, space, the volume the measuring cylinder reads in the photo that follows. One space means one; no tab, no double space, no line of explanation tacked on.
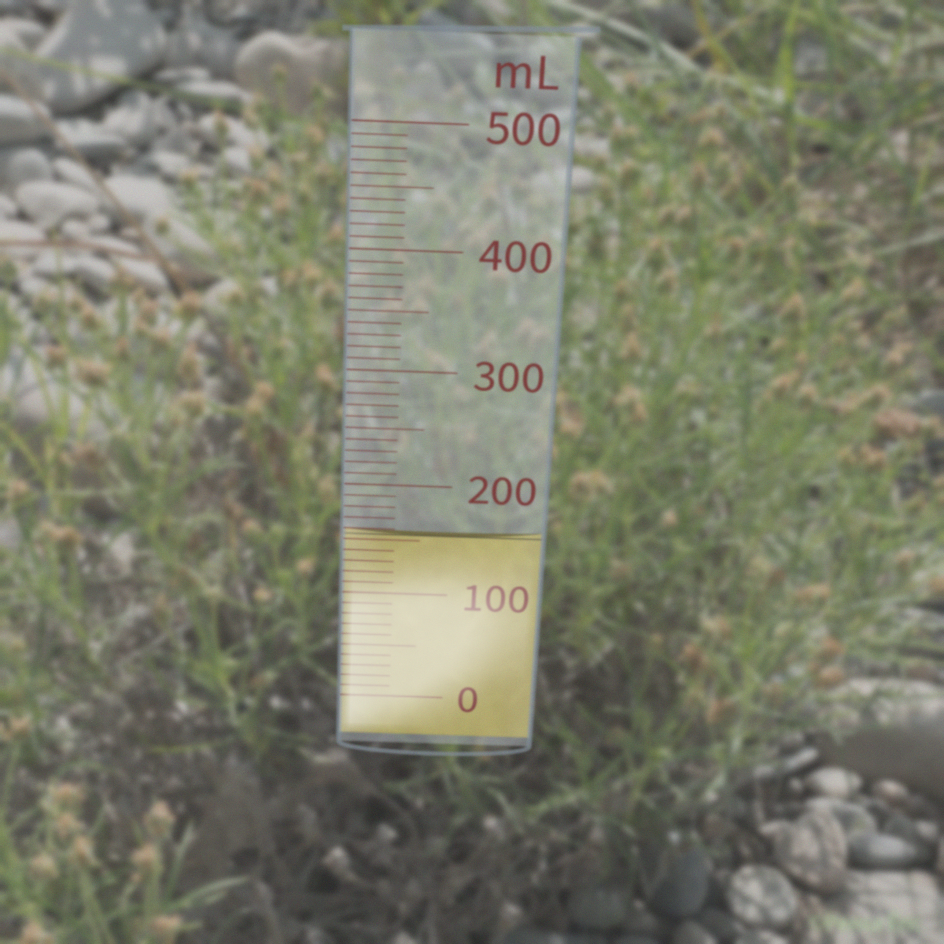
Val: 155 mL
